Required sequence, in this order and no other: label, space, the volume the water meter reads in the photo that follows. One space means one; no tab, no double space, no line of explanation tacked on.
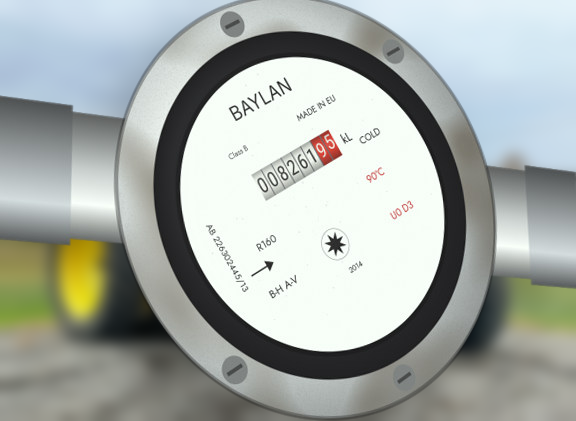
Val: 8261.95 kL
